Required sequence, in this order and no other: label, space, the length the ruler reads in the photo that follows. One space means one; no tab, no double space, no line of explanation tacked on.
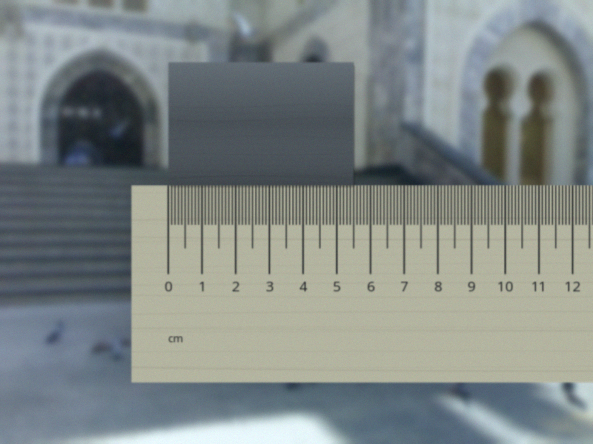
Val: 5.5 cm
